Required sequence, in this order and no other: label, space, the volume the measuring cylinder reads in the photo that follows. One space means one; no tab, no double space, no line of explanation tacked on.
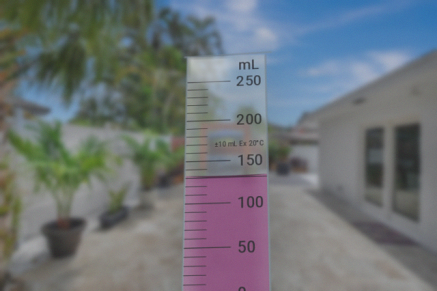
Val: 130 mL
